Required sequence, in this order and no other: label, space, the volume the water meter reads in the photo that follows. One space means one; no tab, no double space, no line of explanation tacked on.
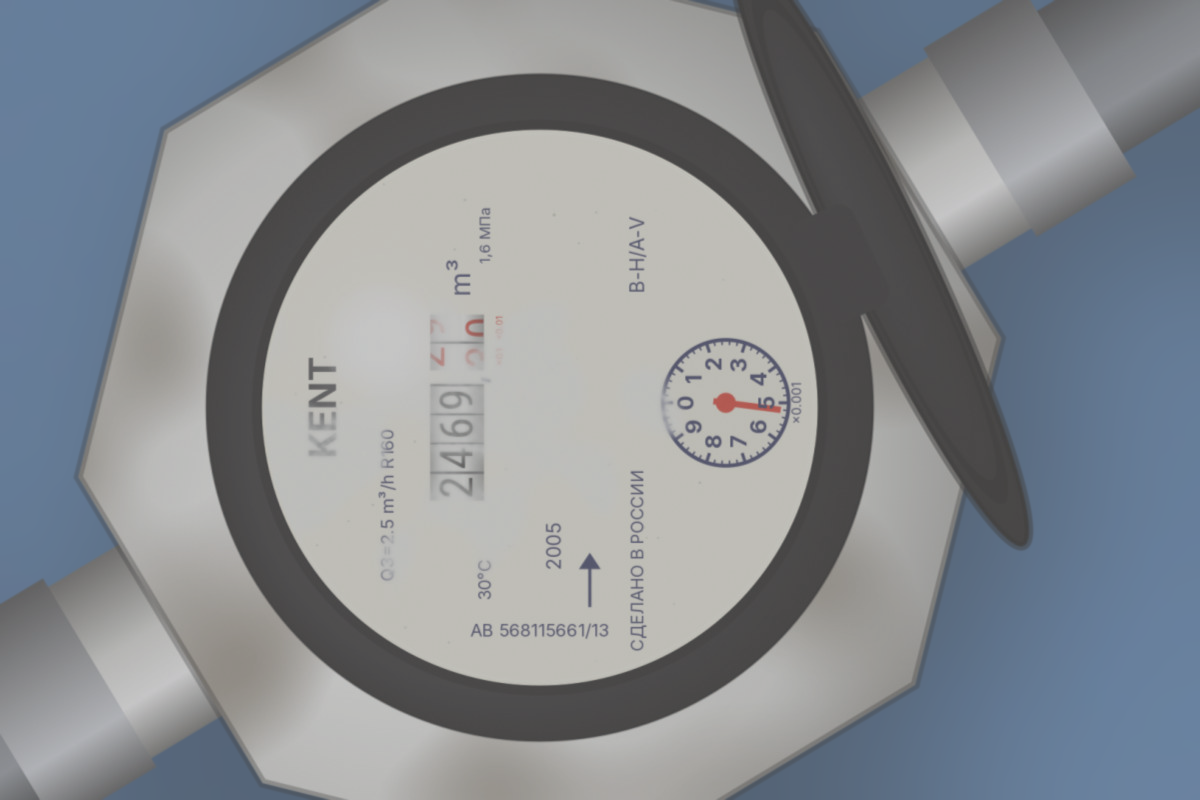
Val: 2469.295 m³
